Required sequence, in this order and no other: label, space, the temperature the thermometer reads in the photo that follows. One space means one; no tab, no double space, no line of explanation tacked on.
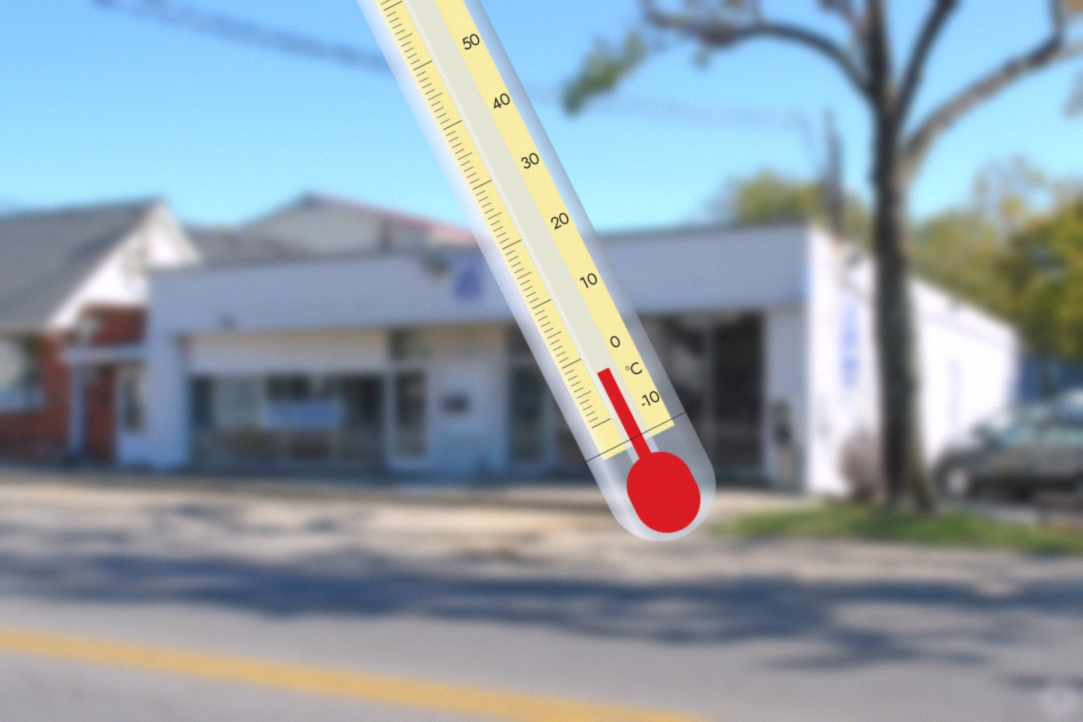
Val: -3 °C
